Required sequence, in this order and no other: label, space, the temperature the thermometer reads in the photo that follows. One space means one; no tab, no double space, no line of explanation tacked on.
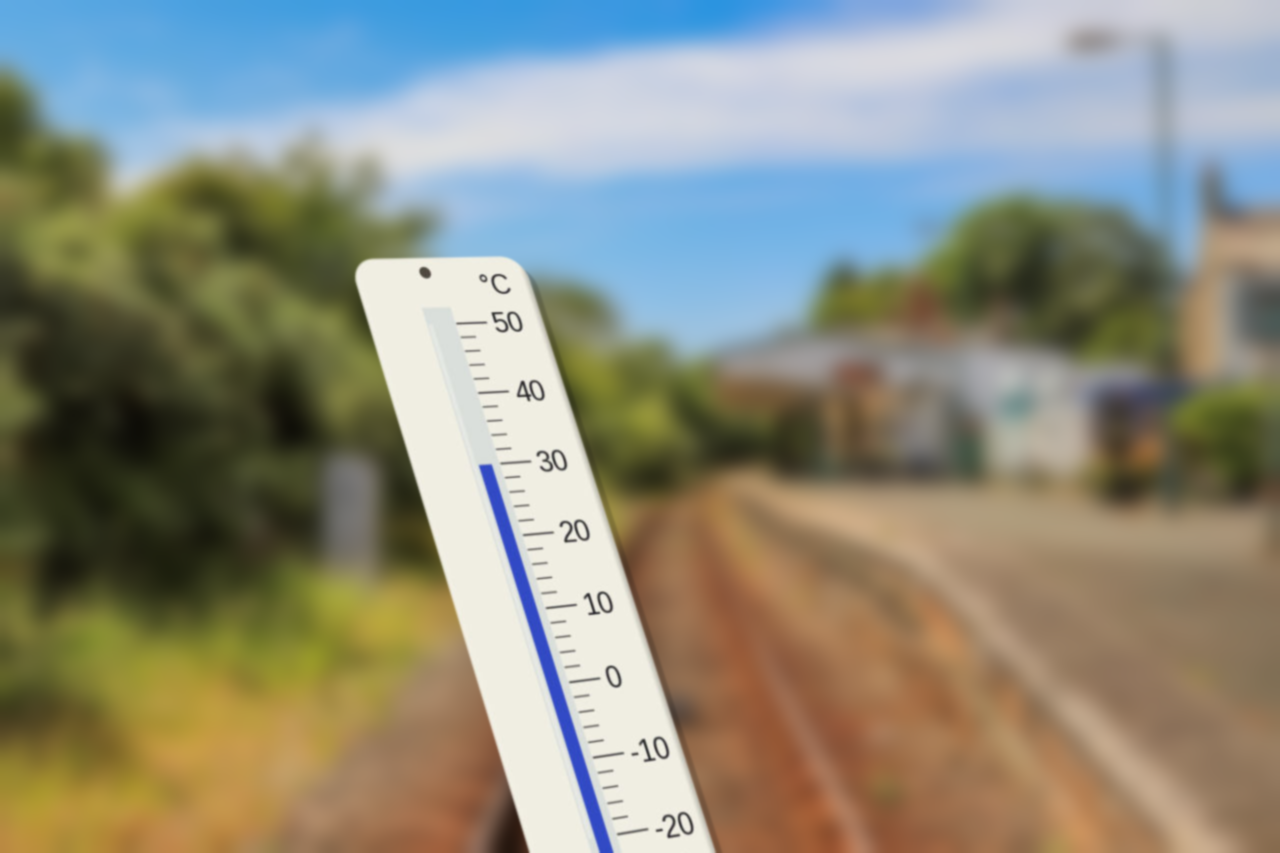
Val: 30 °C
